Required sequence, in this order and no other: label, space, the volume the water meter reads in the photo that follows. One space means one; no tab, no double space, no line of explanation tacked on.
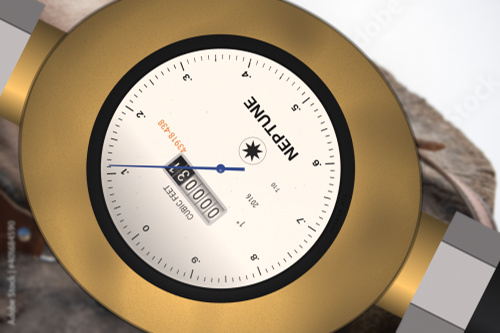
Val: 31.11 ft³
